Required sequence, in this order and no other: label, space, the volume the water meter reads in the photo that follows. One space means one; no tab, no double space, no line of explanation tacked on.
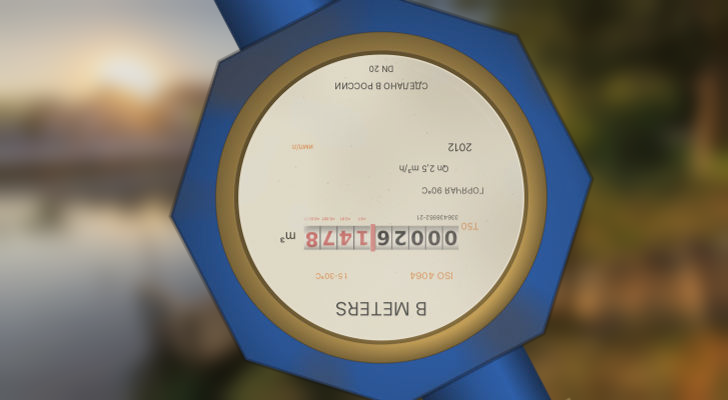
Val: 26.1478 m³
